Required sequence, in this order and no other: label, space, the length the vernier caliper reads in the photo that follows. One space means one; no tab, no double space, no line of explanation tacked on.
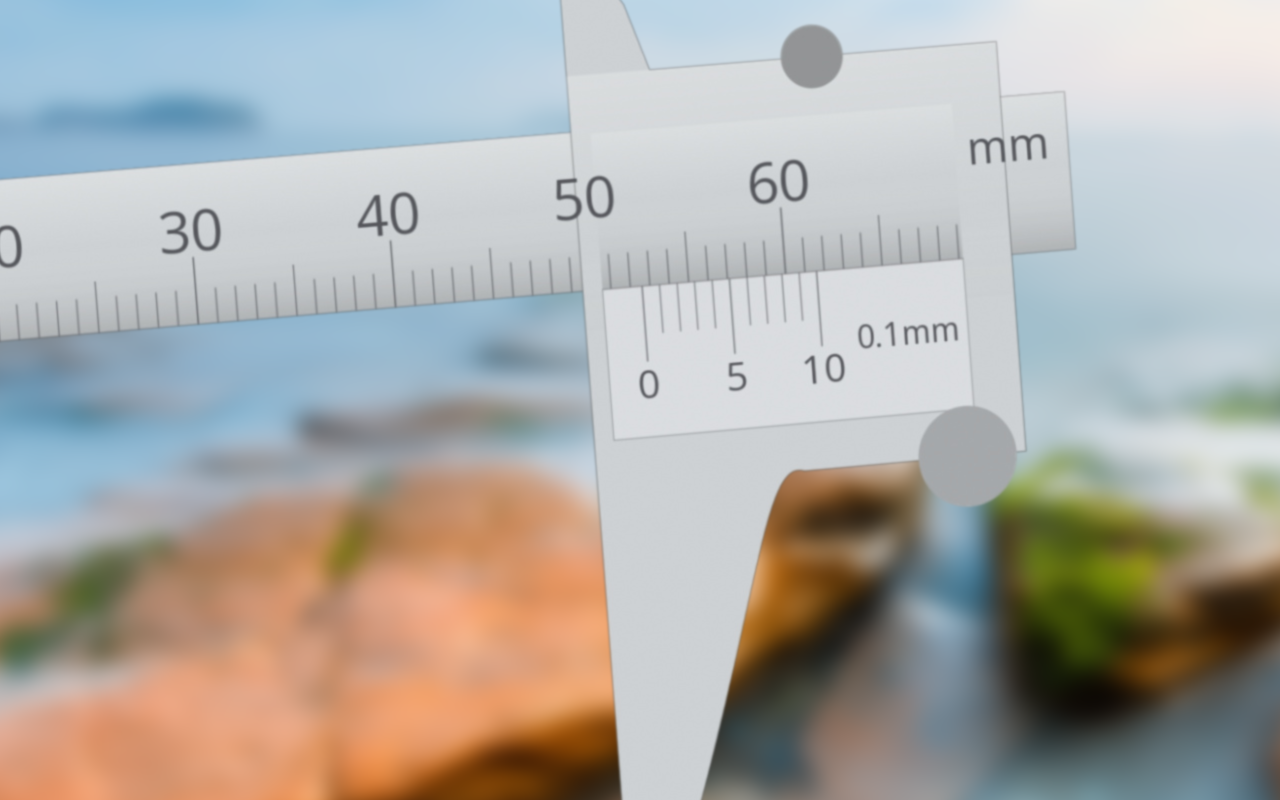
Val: 52.6 mm
